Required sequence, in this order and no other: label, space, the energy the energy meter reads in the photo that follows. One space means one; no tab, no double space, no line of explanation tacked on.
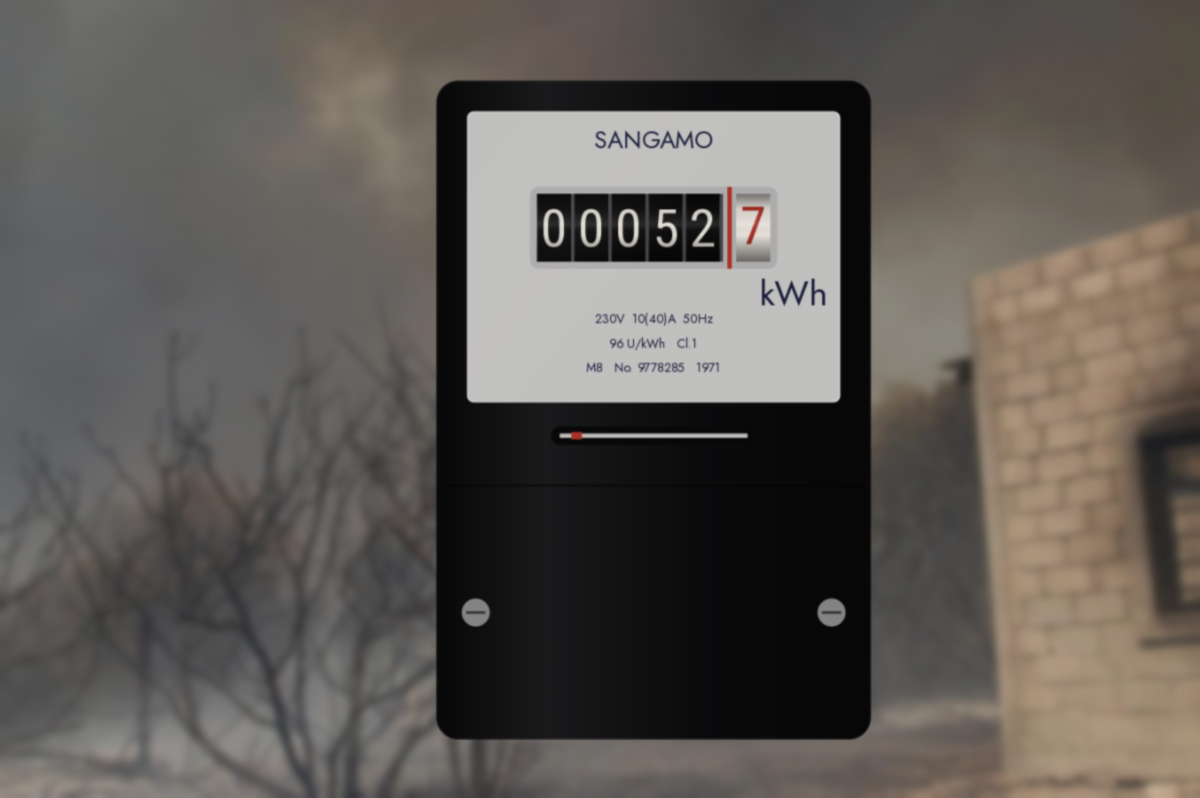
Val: 52.7 kWh
